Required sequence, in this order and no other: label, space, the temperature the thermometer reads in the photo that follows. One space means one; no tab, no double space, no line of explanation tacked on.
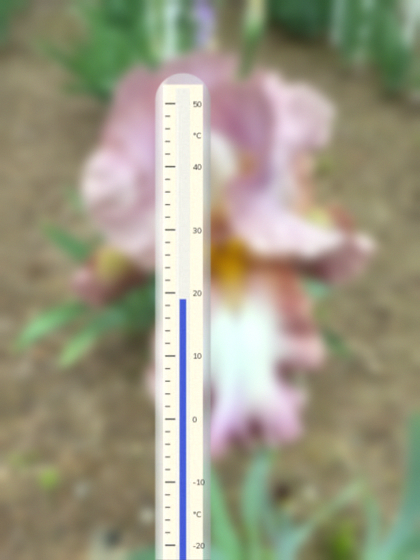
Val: 19 °C
